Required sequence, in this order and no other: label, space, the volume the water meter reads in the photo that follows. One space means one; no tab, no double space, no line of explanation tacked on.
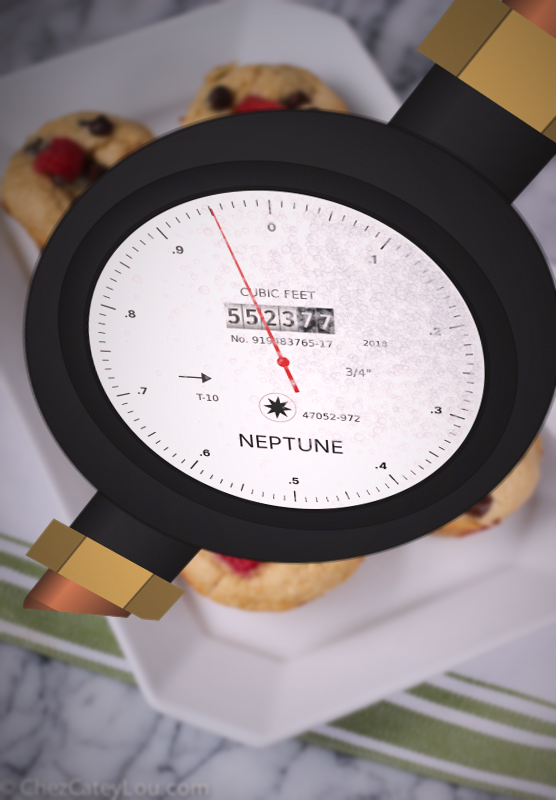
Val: 552376.95 ft³
